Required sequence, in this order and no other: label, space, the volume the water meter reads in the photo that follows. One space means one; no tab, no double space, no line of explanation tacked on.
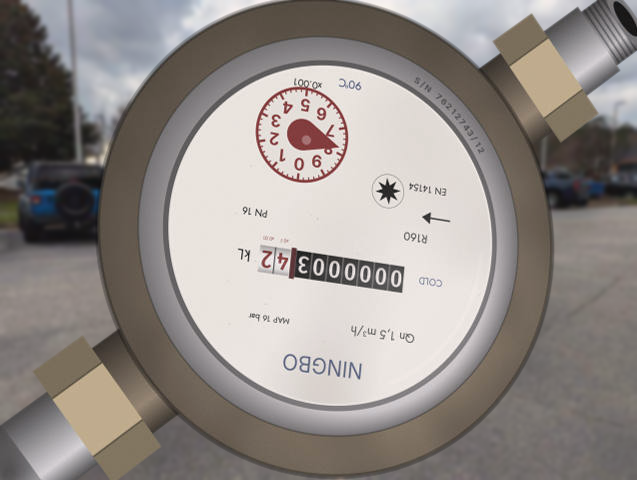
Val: 3.427 kL
